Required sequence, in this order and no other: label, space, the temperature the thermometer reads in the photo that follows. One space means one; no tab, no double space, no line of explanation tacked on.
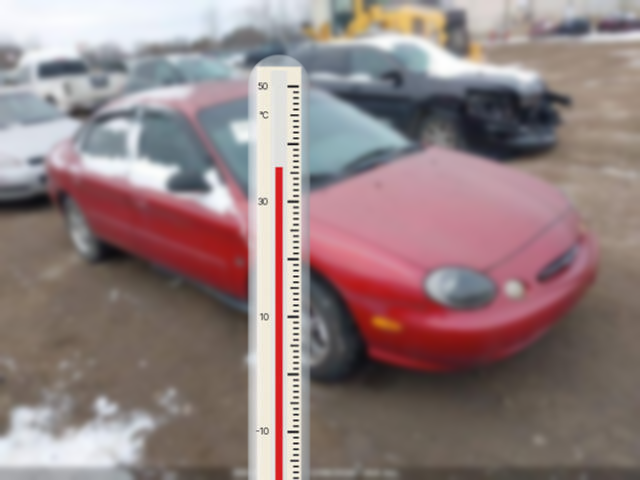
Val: 36 °C
